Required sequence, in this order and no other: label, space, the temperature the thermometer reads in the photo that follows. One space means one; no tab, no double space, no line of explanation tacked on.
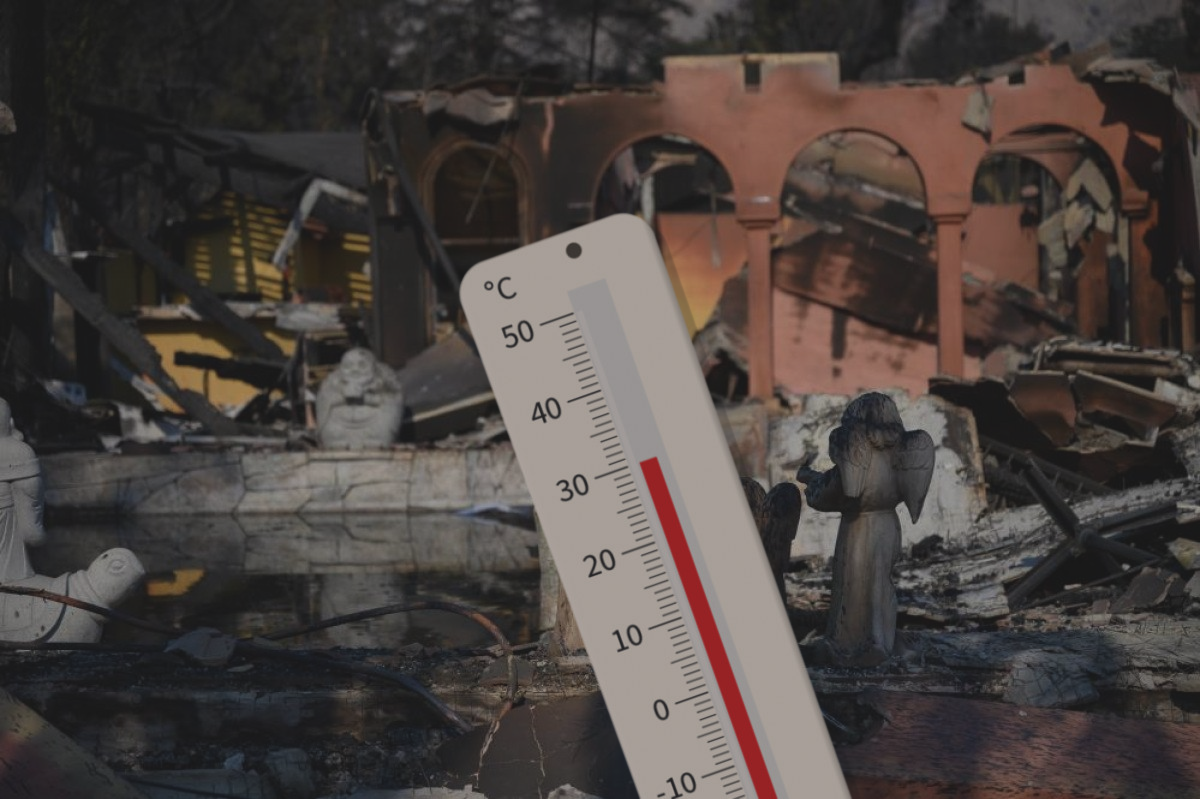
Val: 30 °C
